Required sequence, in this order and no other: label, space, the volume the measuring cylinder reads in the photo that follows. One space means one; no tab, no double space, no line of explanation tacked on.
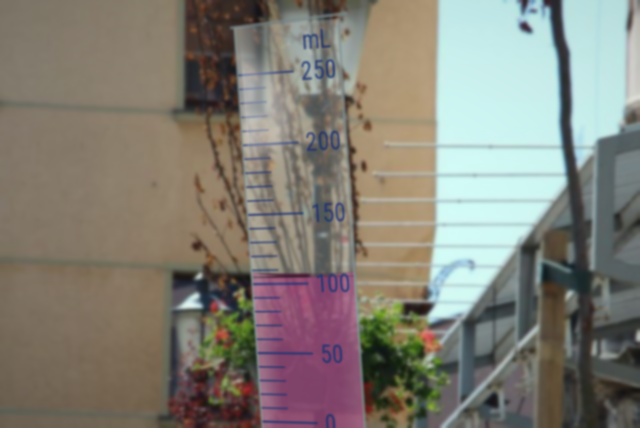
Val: 105 mL
